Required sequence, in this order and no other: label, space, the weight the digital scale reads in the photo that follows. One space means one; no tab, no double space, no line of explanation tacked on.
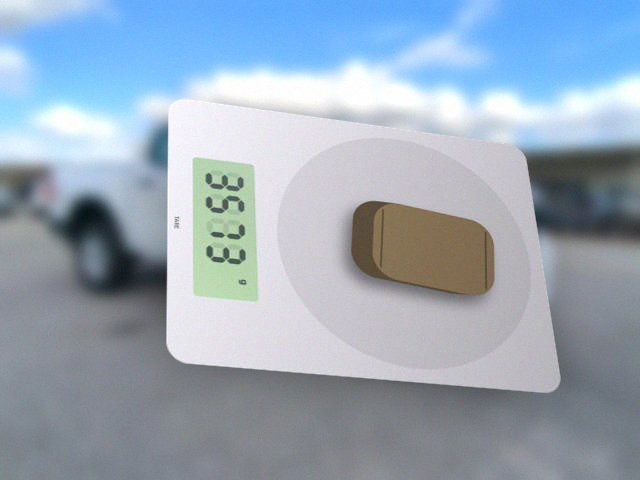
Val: 3573 g
